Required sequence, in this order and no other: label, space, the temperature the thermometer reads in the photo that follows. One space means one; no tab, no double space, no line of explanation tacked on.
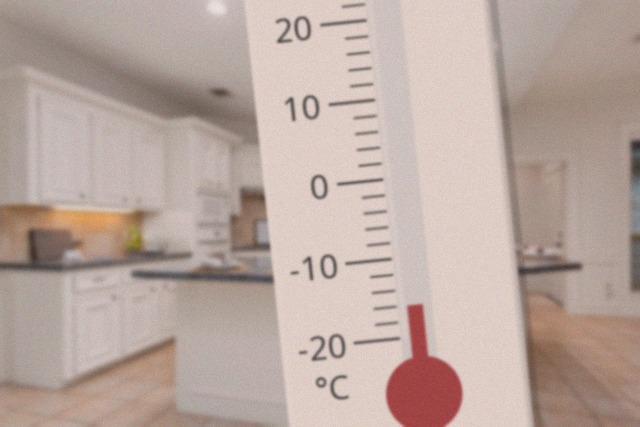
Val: -16 °C
